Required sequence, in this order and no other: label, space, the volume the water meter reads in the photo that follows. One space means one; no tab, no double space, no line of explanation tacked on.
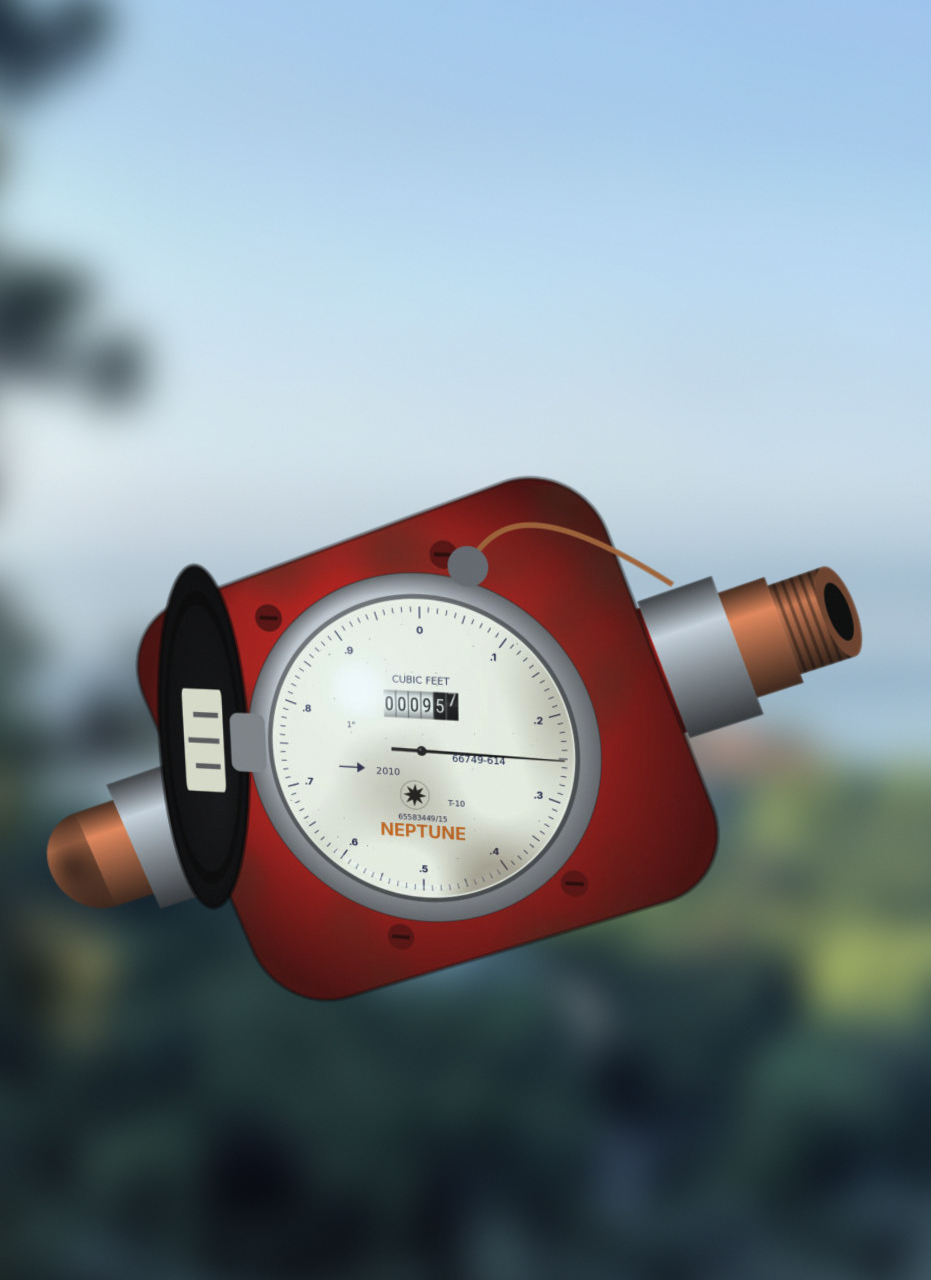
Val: 957.25 ft³
